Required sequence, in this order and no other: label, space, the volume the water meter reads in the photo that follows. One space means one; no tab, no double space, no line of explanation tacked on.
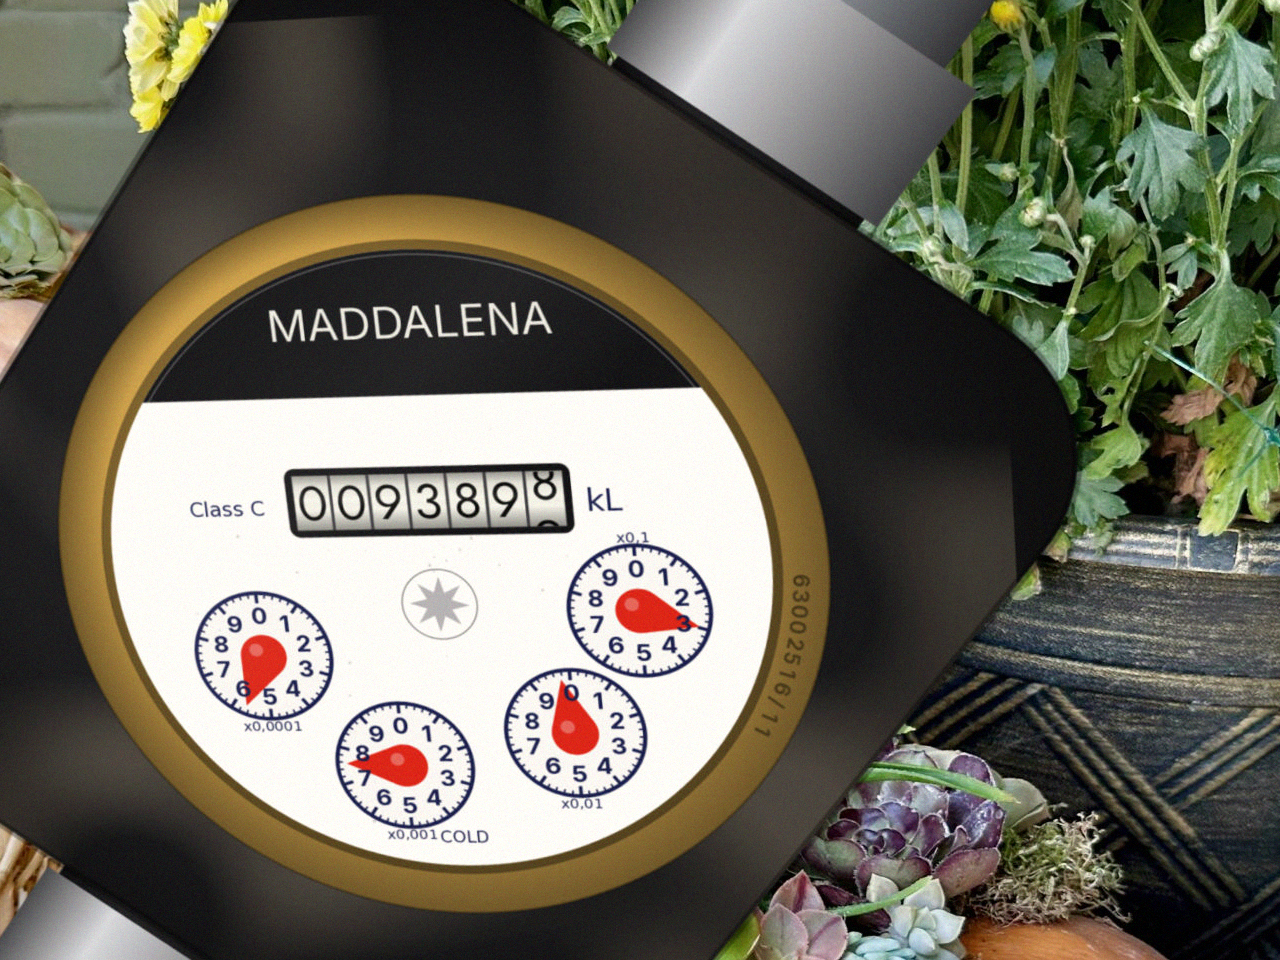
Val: 93898.2975 kL
